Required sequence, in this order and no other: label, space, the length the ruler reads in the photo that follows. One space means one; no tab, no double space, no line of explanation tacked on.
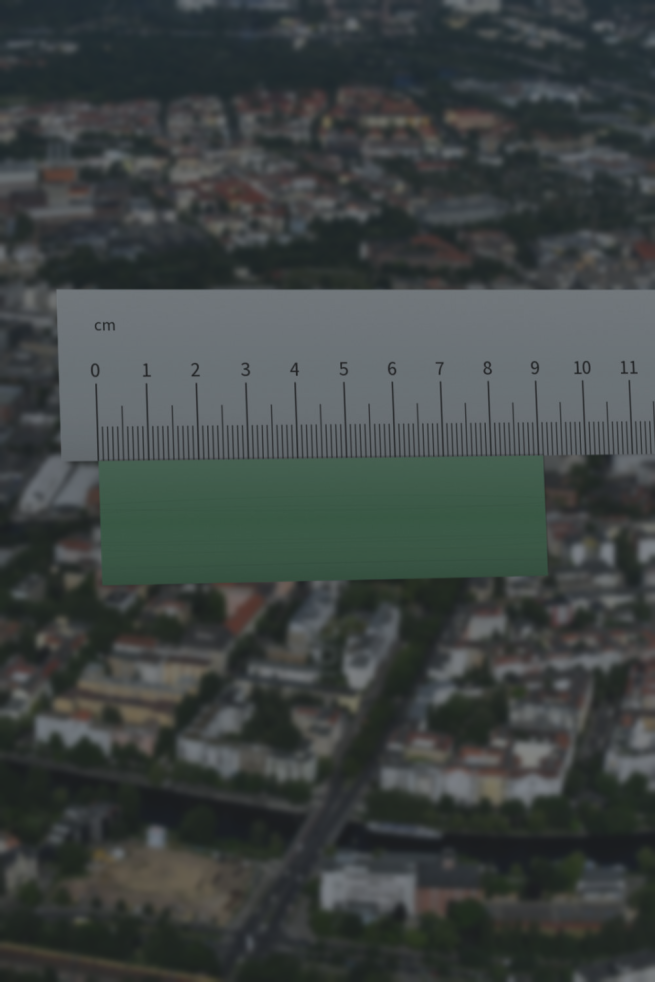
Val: 9.1 cm
